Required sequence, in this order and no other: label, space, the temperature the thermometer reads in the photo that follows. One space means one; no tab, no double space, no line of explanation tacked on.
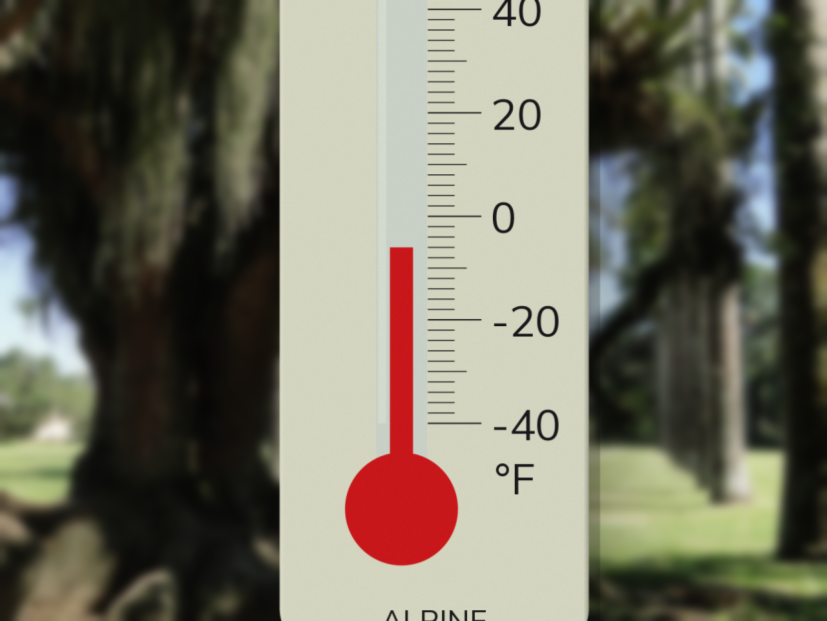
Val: -6 °F
